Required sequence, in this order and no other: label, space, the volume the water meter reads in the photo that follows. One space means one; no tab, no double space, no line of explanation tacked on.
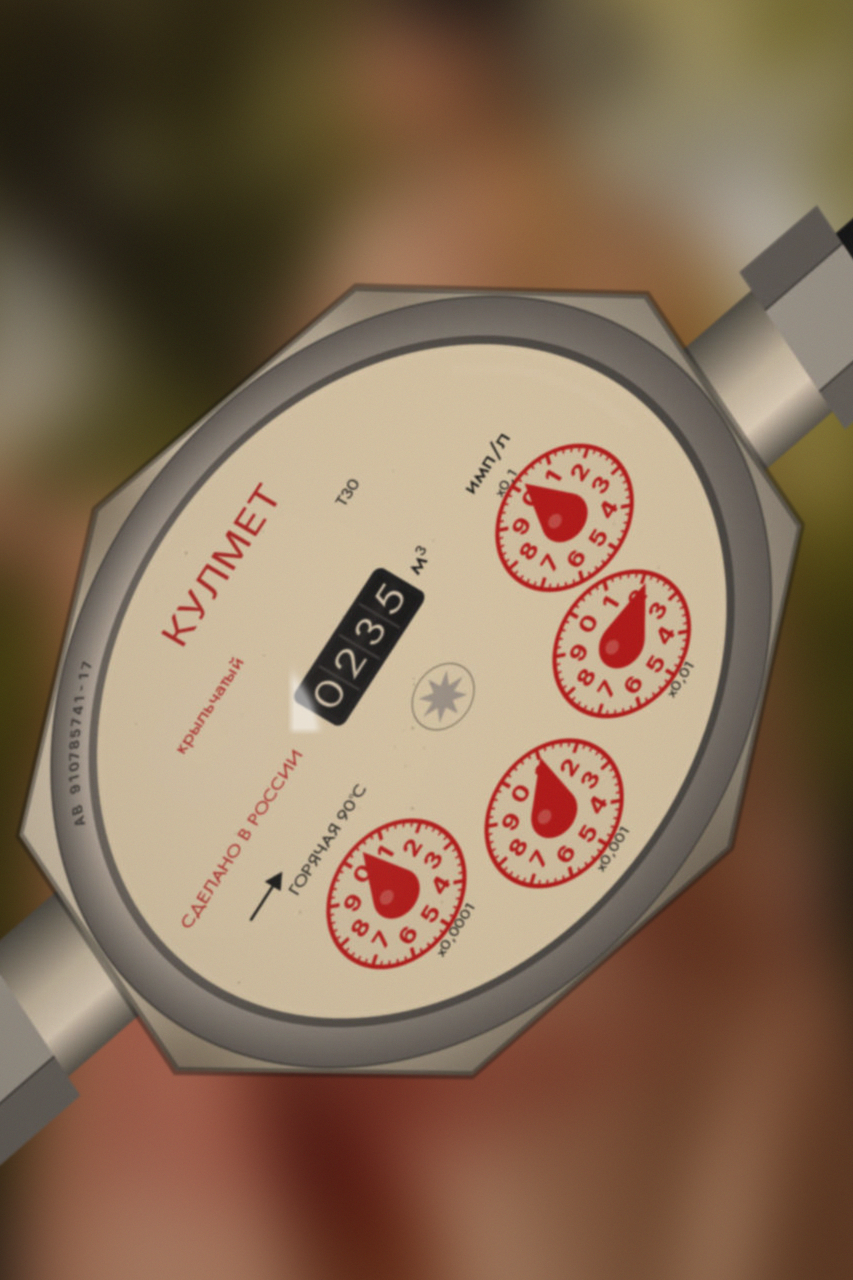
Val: 235.0210 m³
